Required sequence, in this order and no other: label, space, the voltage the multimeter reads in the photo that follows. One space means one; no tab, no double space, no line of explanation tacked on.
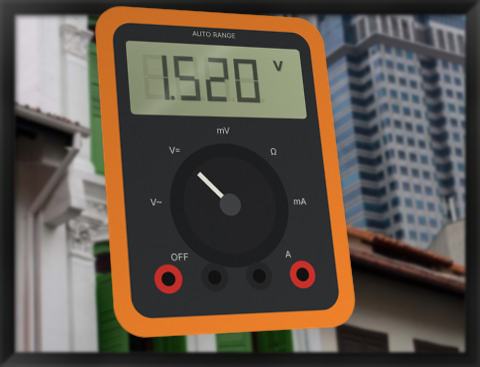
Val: 1.520 V
